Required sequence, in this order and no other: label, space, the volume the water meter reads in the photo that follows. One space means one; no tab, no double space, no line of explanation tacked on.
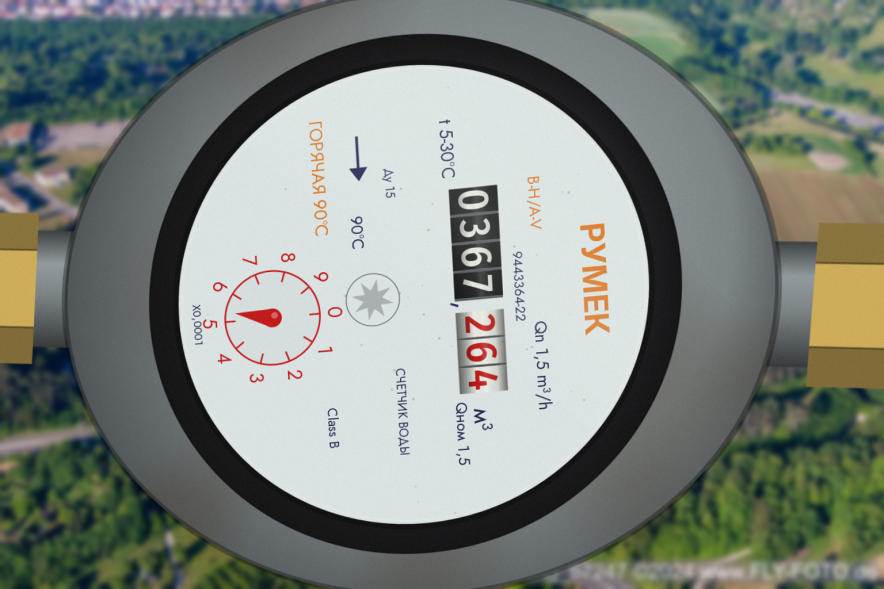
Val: 367.2645 m³
